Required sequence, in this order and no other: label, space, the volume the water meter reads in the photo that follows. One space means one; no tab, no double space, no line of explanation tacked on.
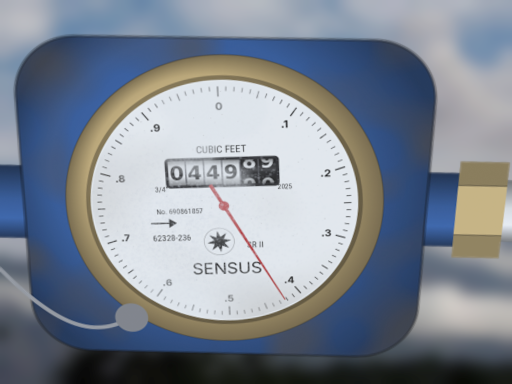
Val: 44989.42 ft³
